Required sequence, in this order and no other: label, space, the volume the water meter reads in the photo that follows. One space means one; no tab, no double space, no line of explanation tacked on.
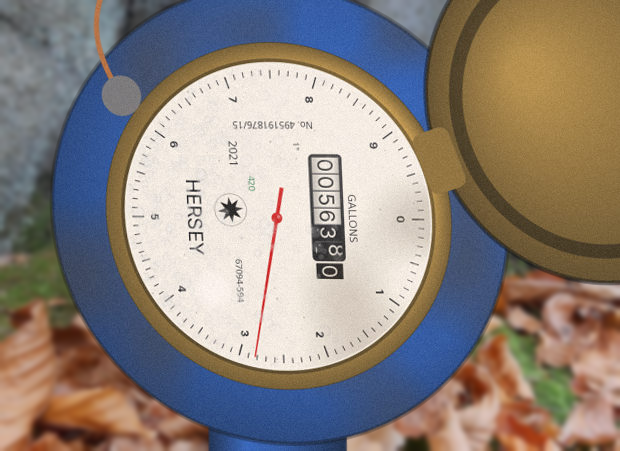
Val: 56382.8 gal
